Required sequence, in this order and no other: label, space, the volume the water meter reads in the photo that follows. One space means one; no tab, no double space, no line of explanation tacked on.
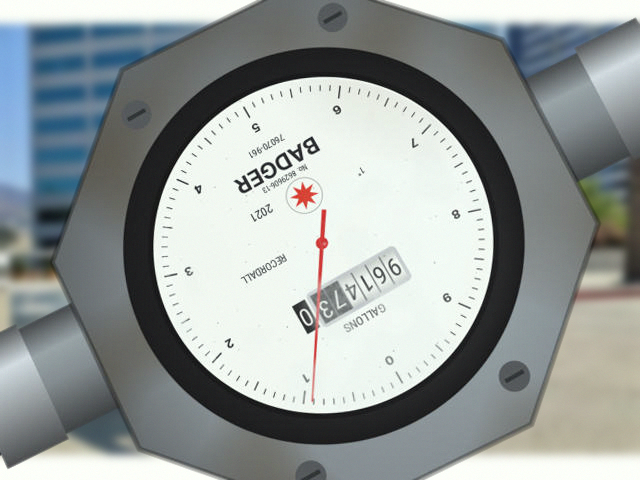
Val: 9614730.9 gal
